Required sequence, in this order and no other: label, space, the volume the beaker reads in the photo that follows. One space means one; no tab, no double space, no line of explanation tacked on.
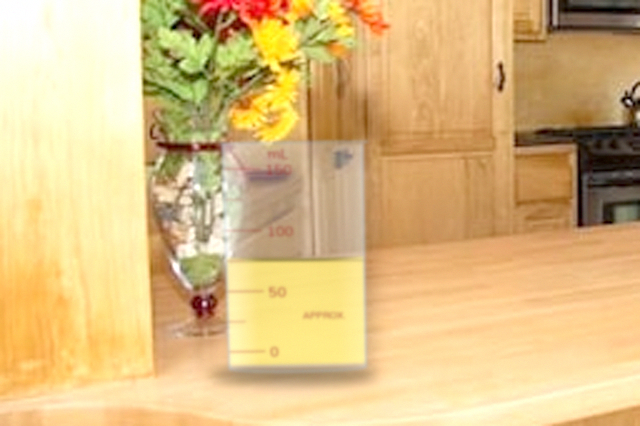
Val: 75 mL
